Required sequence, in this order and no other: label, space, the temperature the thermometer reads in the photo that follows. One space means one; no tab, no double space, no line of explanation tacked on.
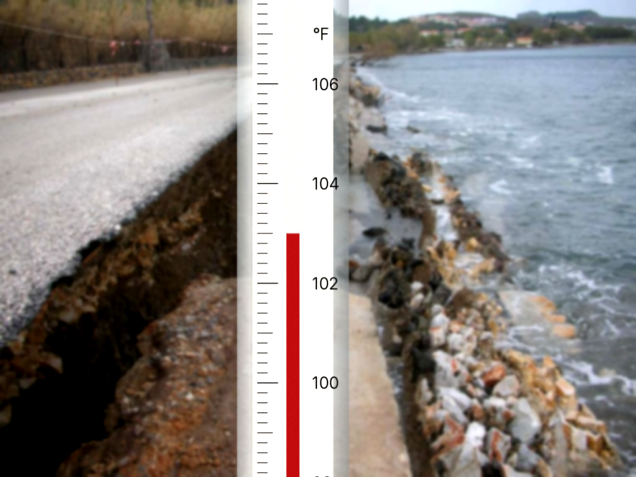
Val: 103 °F
